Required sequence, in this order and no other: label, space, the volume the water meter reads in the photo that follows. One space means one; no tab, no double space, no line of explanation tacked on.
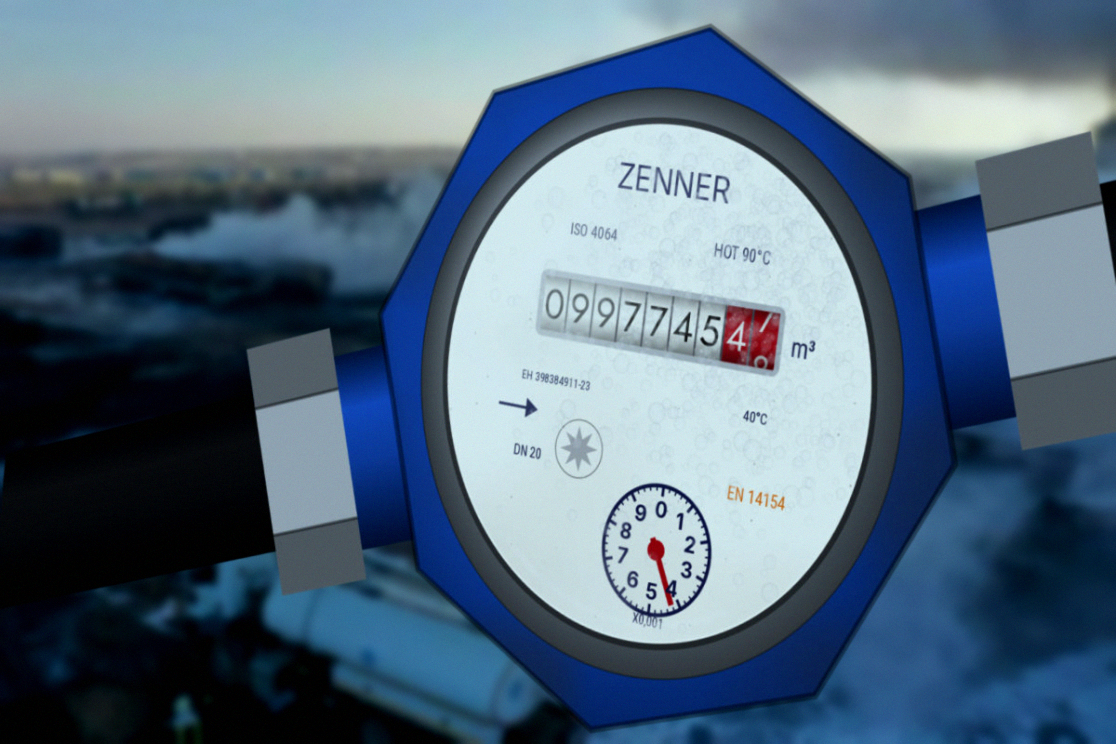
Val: 997745.474 m³
